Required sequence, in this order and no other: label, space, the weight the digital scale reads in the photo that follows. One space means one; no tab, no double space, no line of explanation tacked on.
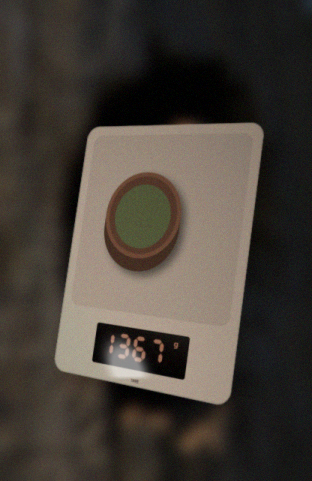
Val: 1367 g
